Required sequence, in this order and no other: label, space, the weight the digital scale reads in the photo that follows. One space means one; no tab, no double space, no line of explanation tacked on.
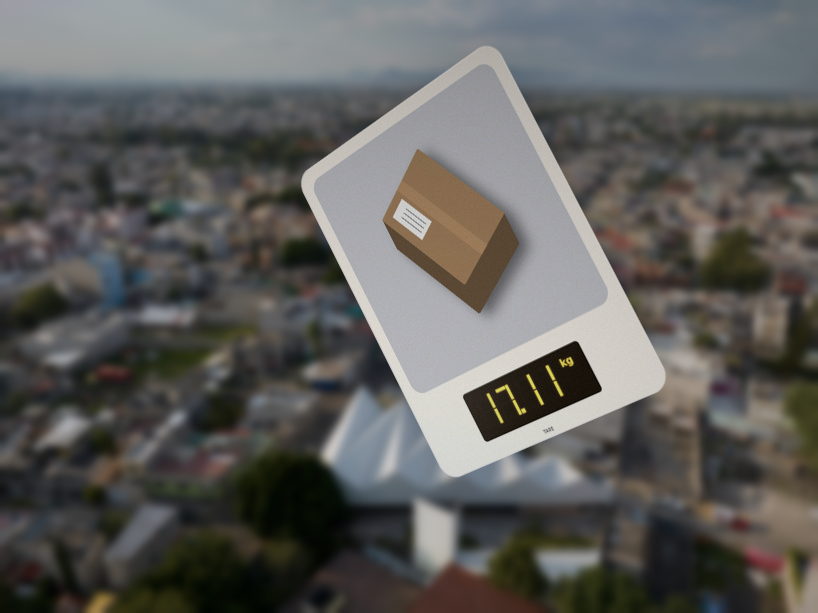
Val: 17.11 kg
